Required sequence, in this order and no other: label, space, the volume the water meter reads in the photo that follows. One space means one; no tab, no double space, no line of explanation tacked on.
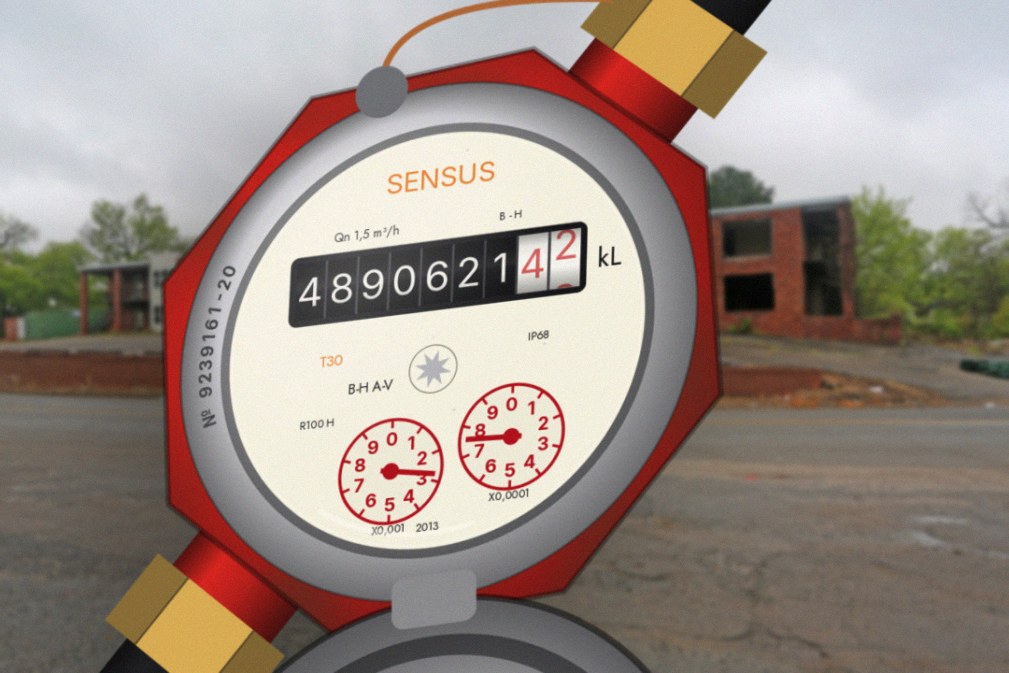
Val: 4890621.4227 kL
